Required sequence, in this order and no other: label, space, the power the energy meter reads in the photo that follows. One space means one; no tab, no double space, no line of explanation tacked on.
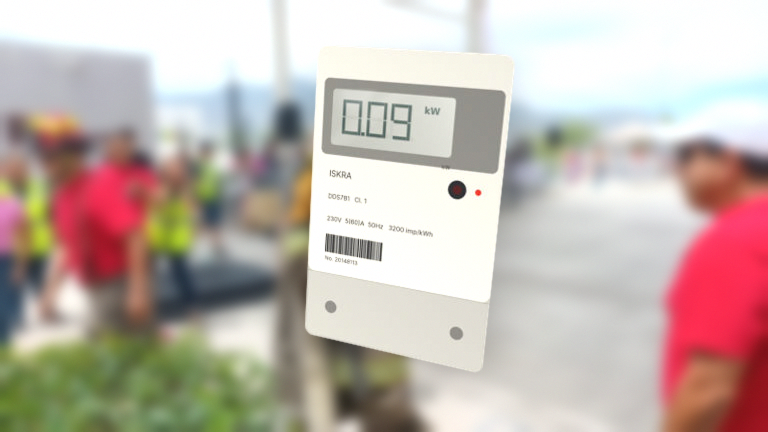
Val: 0.09 kW
